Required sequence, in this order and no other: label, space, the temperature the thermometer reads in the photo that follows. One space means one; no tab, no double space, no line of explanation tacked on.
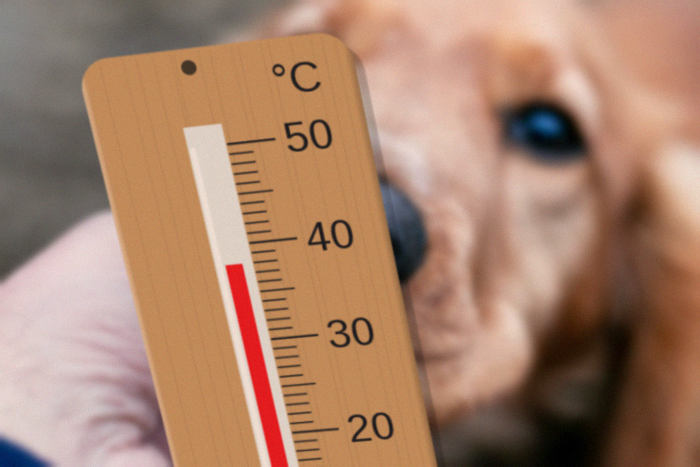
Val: 38 °C
